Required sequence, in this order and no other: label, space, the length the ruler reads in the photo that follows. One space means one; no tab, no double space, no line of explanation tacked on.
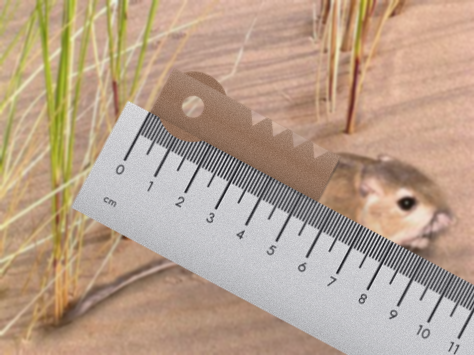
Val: 5.5 cm
